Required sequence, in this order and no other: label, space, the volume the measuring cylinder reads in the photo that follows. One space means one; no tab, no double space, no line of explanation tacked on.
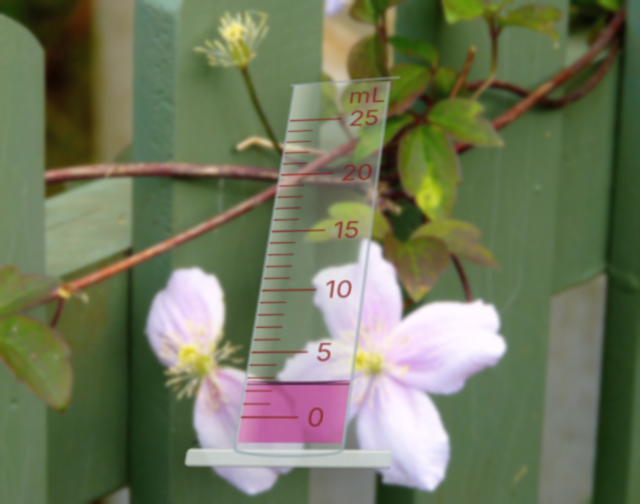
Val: 2.5 mL
